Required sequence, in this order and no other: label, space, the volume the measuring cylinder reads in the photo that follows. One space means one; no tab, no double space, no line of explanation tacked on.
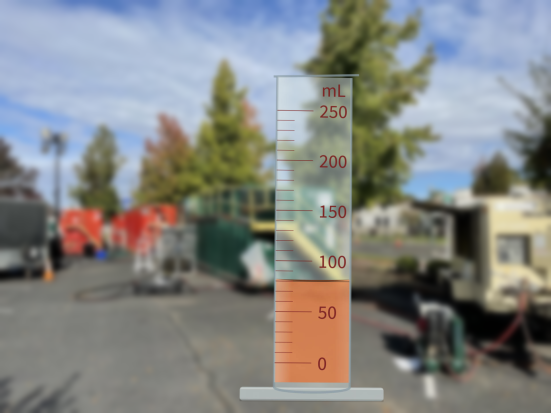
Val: 80 mL
